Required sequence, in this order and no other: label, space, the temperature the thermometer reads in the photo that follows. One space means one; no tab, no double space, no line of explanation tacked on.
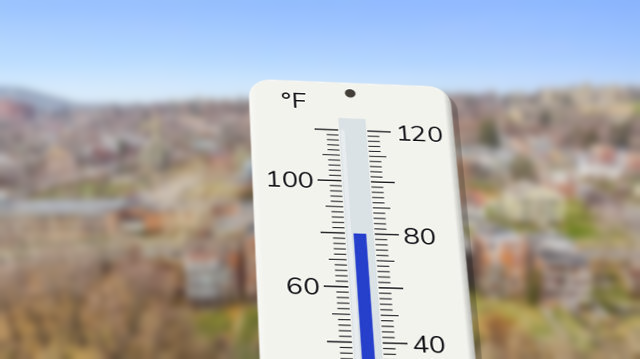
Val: 80 °F
